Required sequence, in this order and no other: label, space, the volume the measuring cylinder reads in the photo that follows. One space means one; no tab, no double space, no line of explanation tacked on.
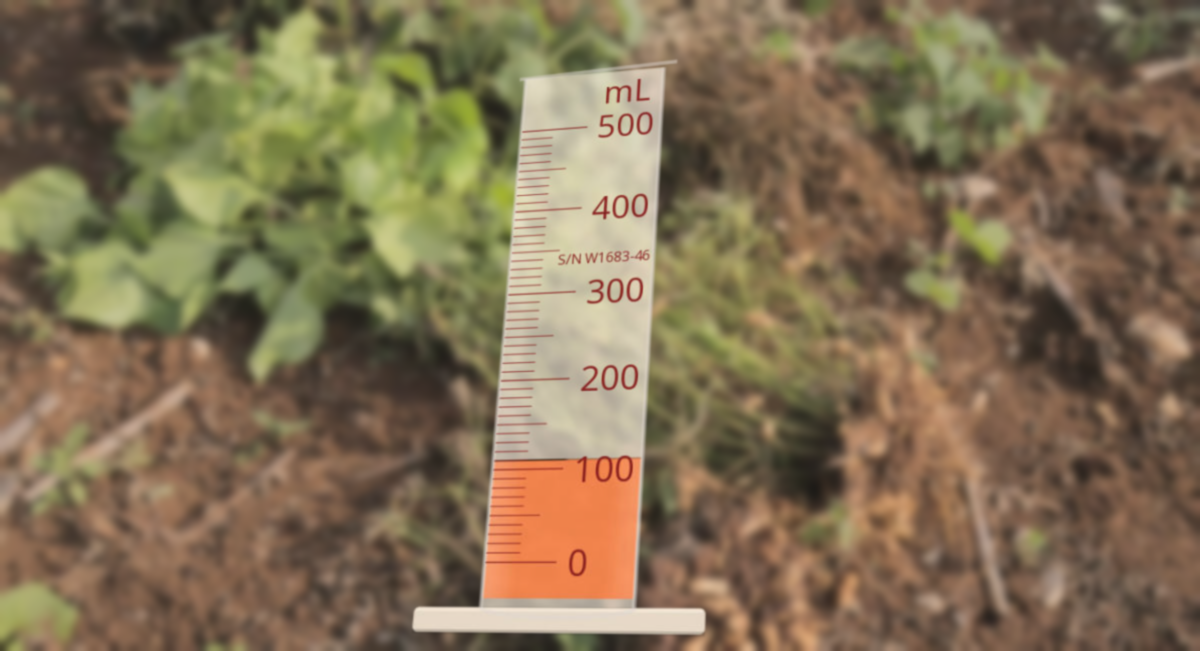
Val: 110 mL
